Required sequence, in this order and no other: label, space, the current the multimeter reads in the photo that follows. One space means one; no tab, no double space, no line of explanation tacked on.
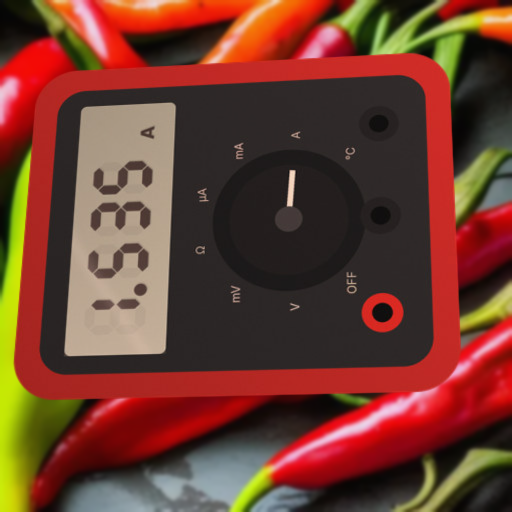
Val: 1.535 A
